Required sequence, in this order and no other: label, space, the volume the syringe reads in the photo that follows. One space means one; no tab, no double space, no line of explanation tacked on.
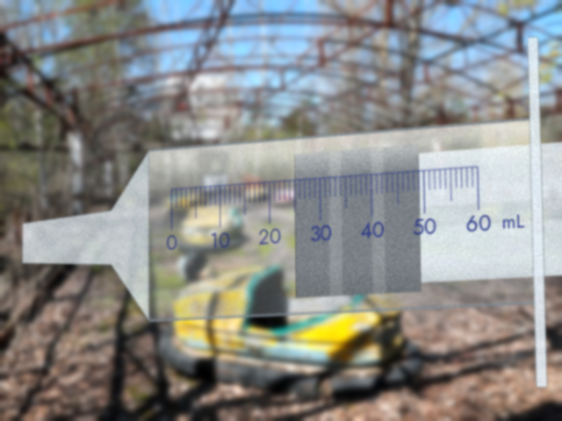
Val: 25 mL
